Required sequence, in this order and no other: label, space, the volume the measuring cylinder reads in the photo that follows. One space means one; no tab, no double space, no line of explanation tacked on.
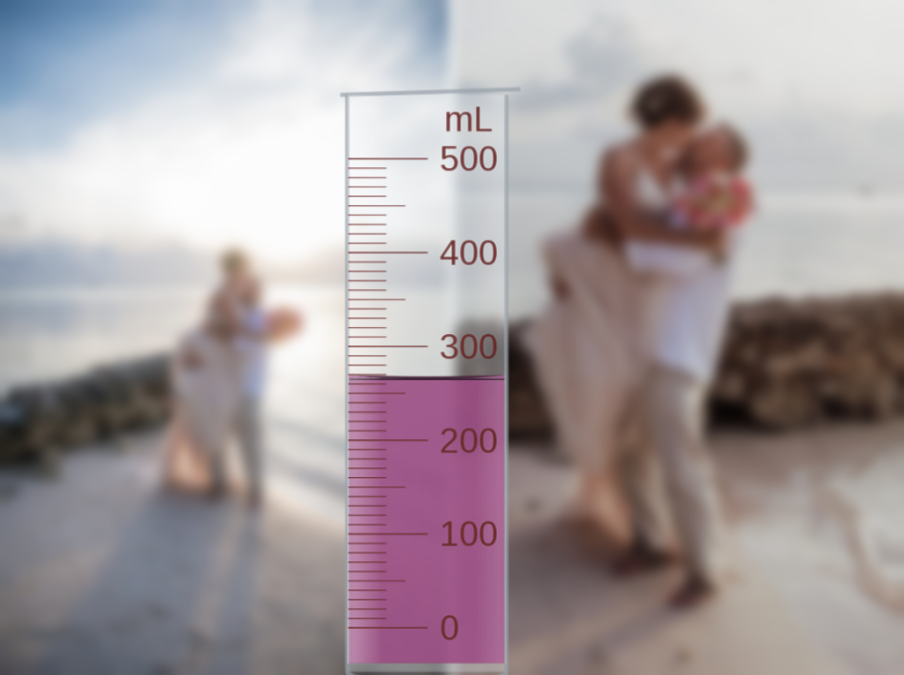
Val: 265 mL
